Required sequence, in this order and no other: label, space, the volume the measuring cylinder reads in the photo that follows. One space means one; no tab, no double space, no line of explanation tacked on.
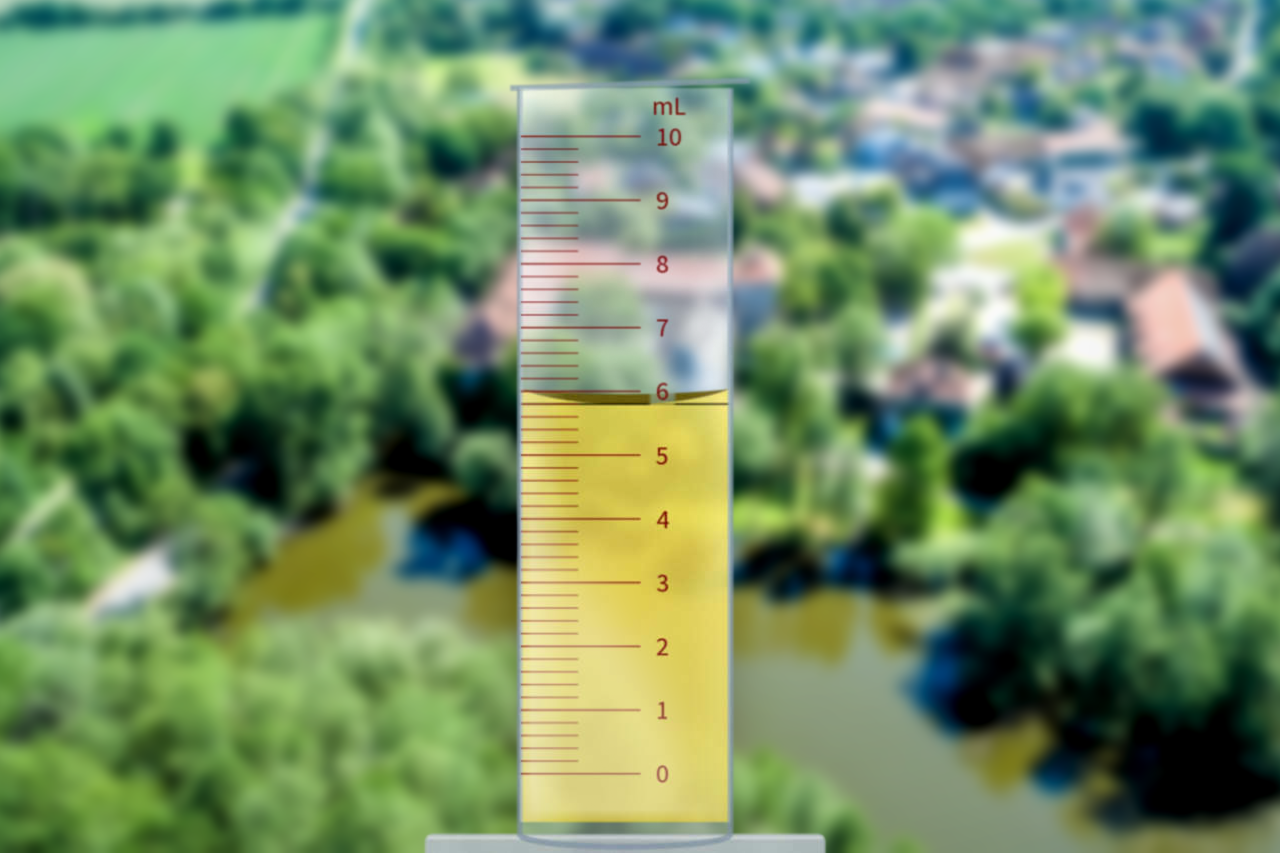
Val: 5.8 mL
